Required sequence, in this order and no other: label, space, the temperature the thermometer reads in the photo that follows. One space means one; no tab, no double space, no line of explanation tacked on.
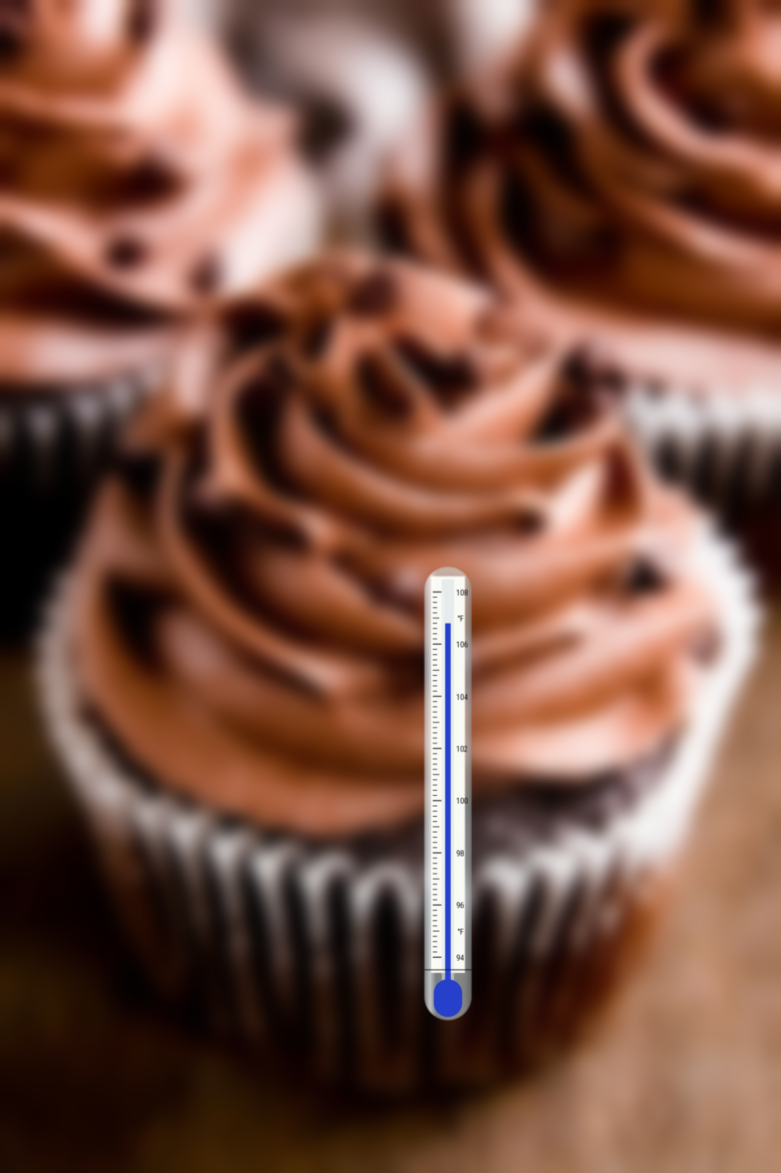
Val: 106.8 °F
